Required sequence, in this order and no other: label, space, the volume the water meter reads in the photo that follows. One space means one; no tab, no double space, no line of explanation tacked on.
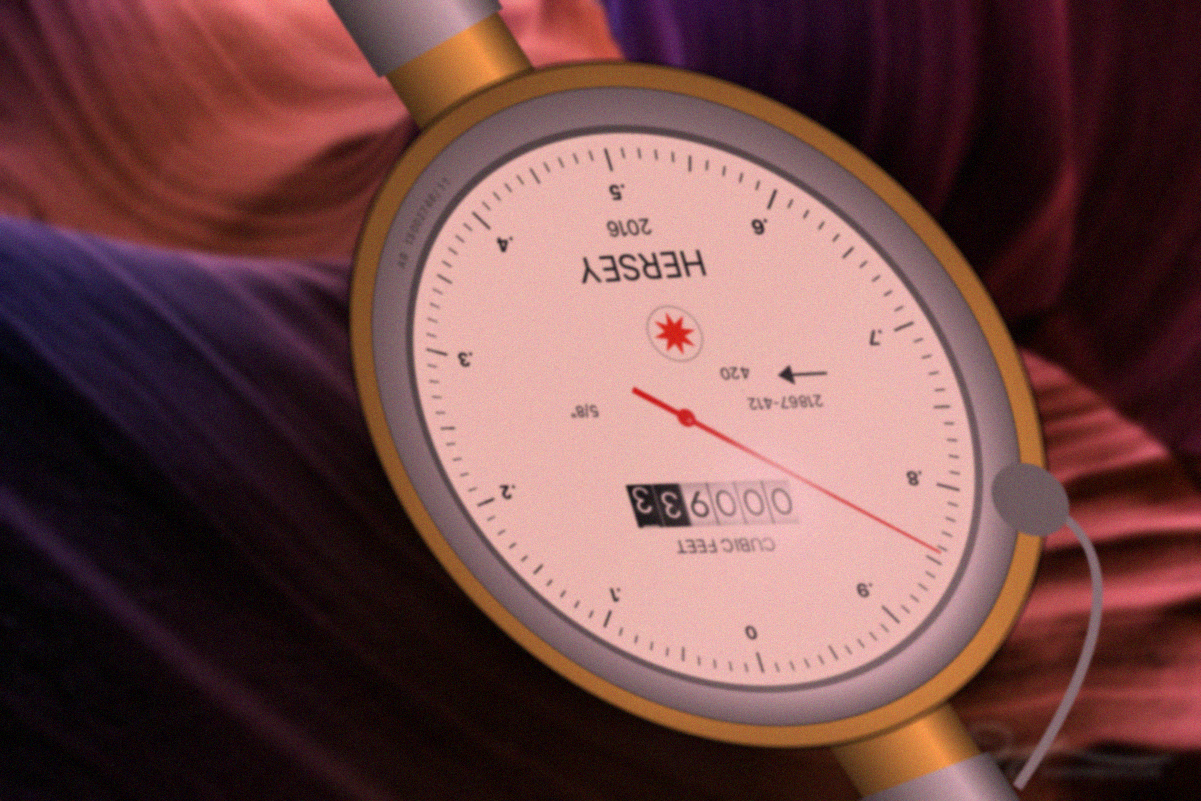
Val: 932.84 ft³
